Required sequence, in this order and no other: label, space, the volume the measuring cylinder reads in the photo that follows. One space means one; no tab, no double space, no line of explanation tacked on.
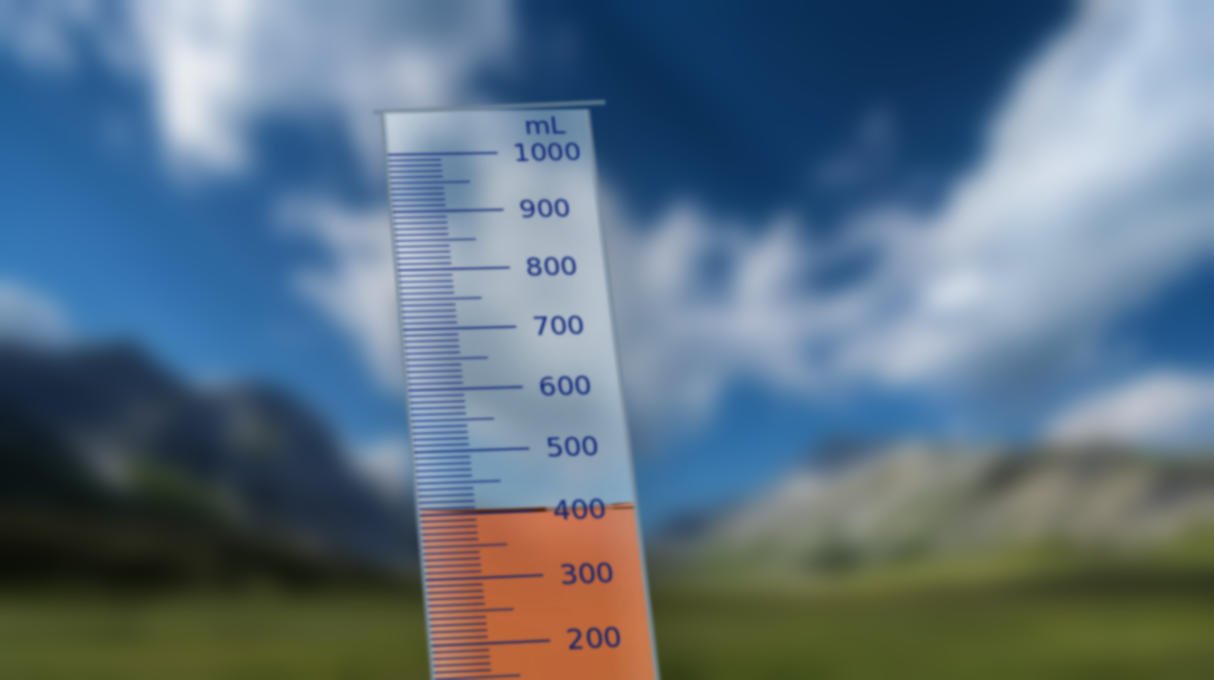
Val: 400 mL
